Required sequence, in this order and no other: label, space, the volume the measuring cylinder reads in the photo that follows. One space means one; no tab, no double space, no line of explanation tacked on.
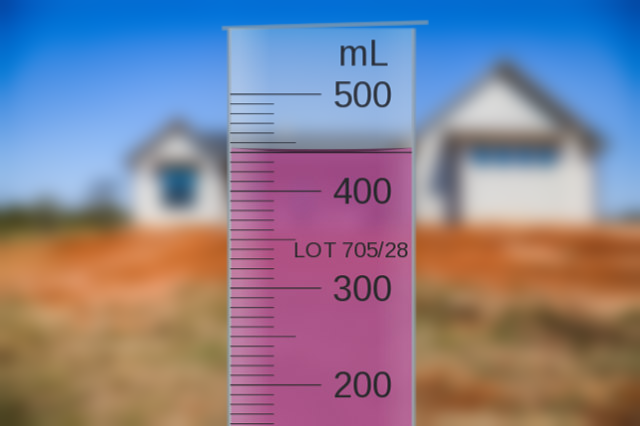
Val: 440 mL
